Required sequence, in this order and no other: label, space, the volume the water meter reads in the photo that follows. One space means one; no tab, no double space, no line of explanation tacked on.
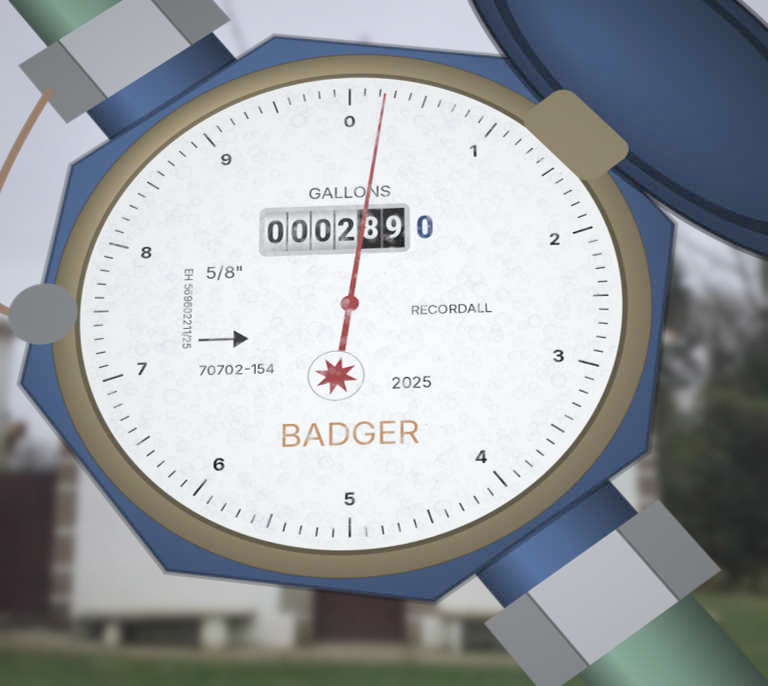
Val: 2890.2 gal
